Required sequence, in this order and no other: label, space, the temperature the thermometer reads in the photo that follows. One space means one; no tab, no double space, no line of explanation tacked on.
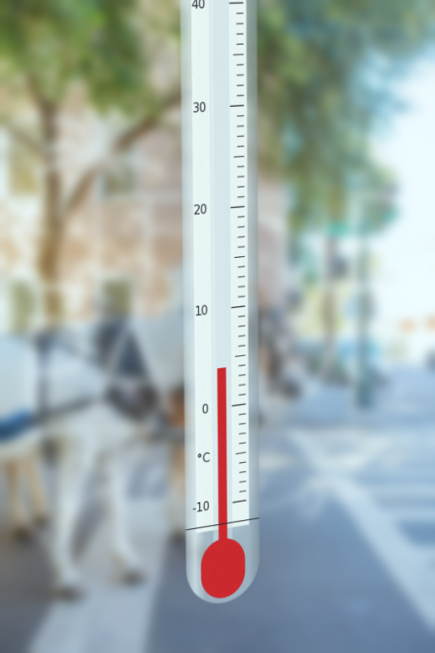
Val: 4 °C
